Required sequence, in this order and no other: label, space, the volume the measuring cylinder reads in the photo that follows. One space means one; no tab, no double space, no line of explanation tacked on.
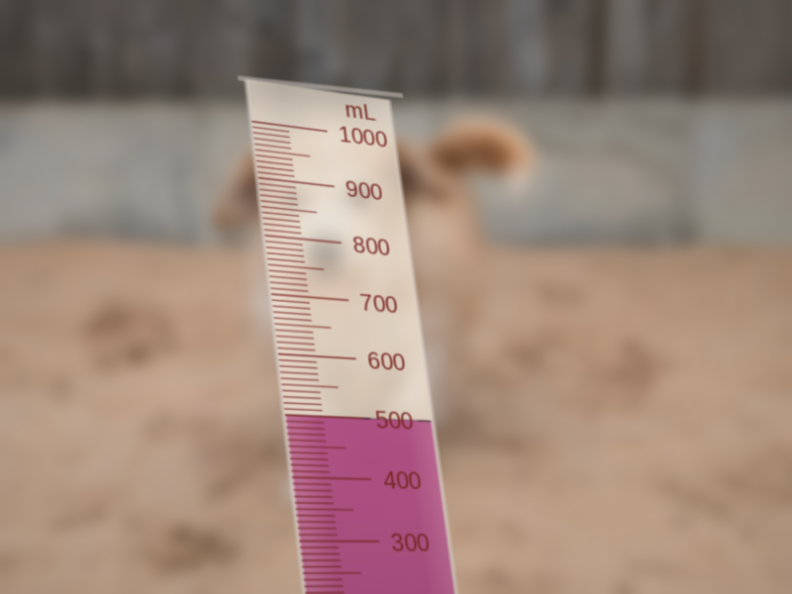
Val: 500 mL
